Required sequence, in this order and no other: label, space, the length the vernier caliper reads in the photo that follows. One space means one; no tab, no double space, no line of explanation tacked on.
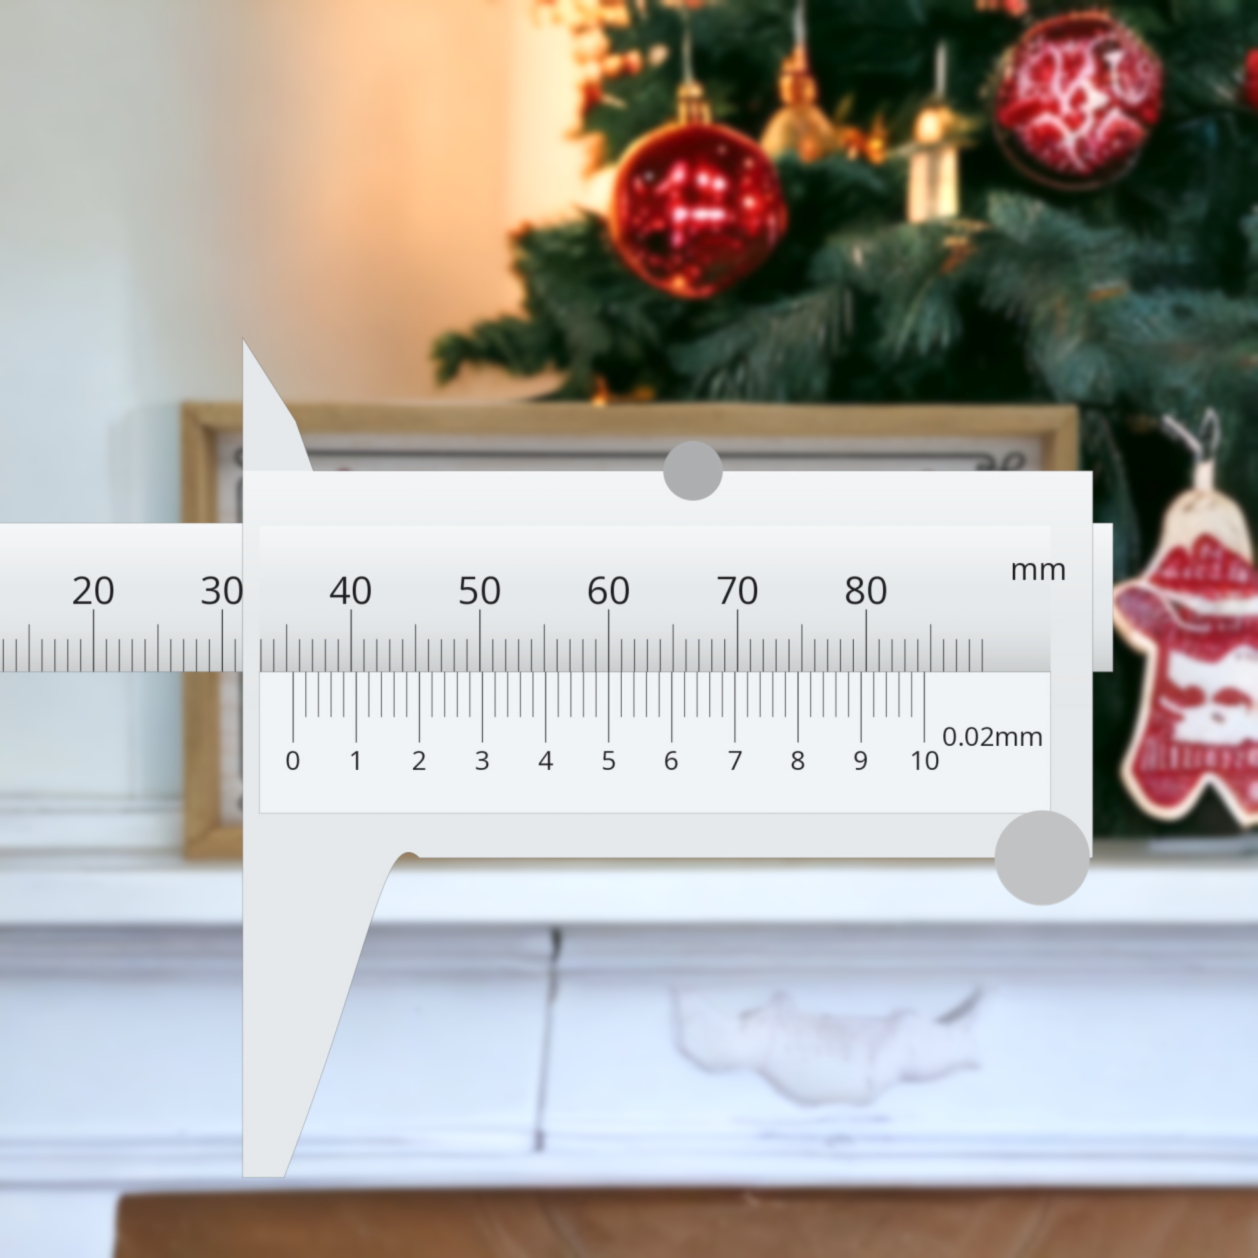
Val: 35.5 mm
